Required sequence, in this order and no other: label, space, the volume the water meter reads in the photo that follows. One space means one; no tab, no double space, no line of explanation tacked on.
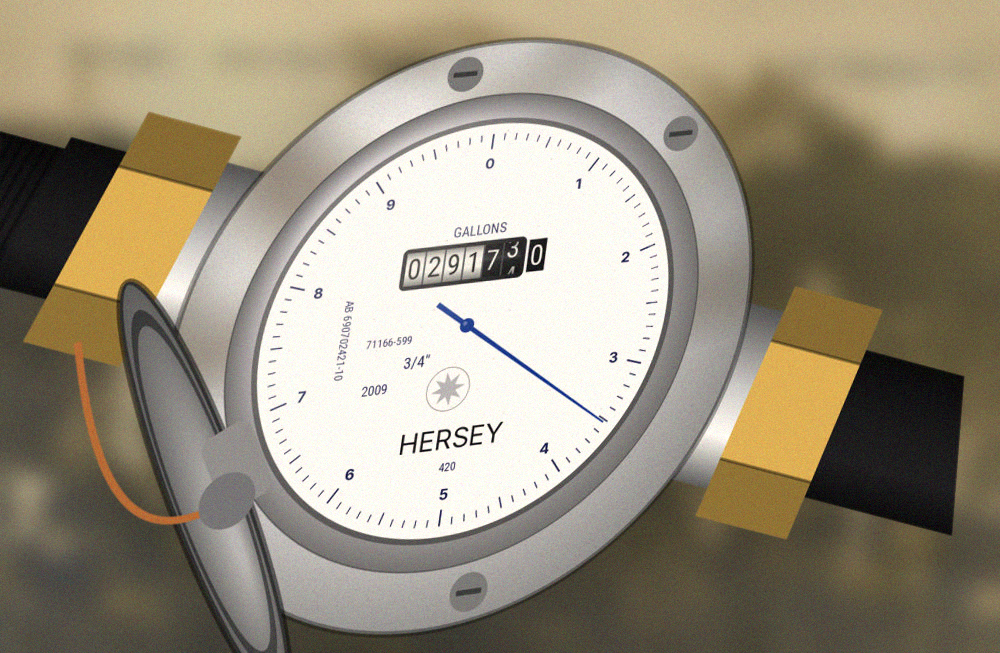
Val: 291733.5 gal
